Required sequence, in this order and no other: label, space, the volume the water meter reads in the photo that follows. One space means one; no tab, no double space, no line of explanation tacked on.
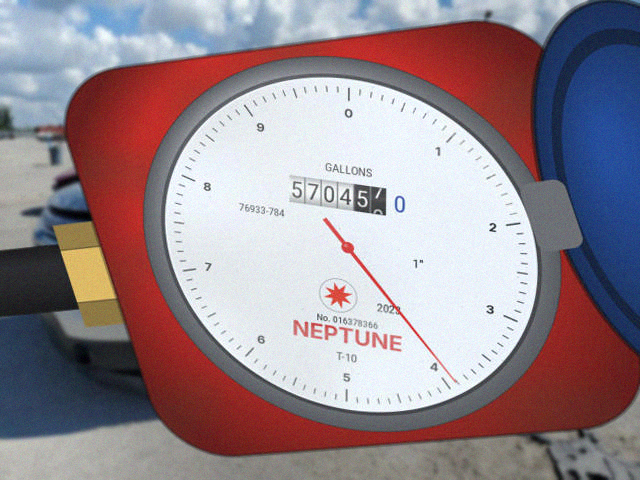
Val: 5704573.9 gal
